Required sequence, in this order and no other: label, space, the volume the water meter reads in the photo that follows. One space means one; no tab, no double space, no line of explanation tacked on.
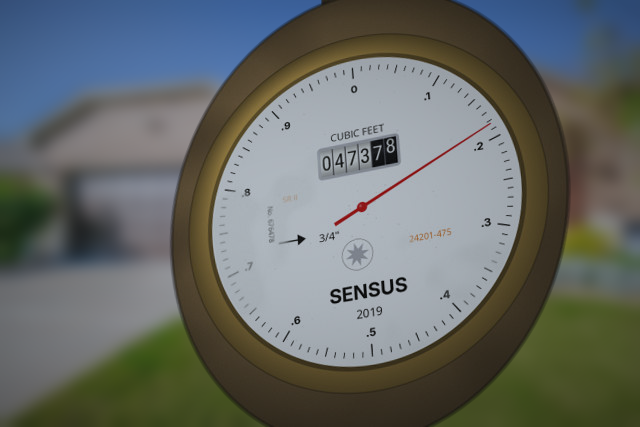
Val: 47378.18 ft³
